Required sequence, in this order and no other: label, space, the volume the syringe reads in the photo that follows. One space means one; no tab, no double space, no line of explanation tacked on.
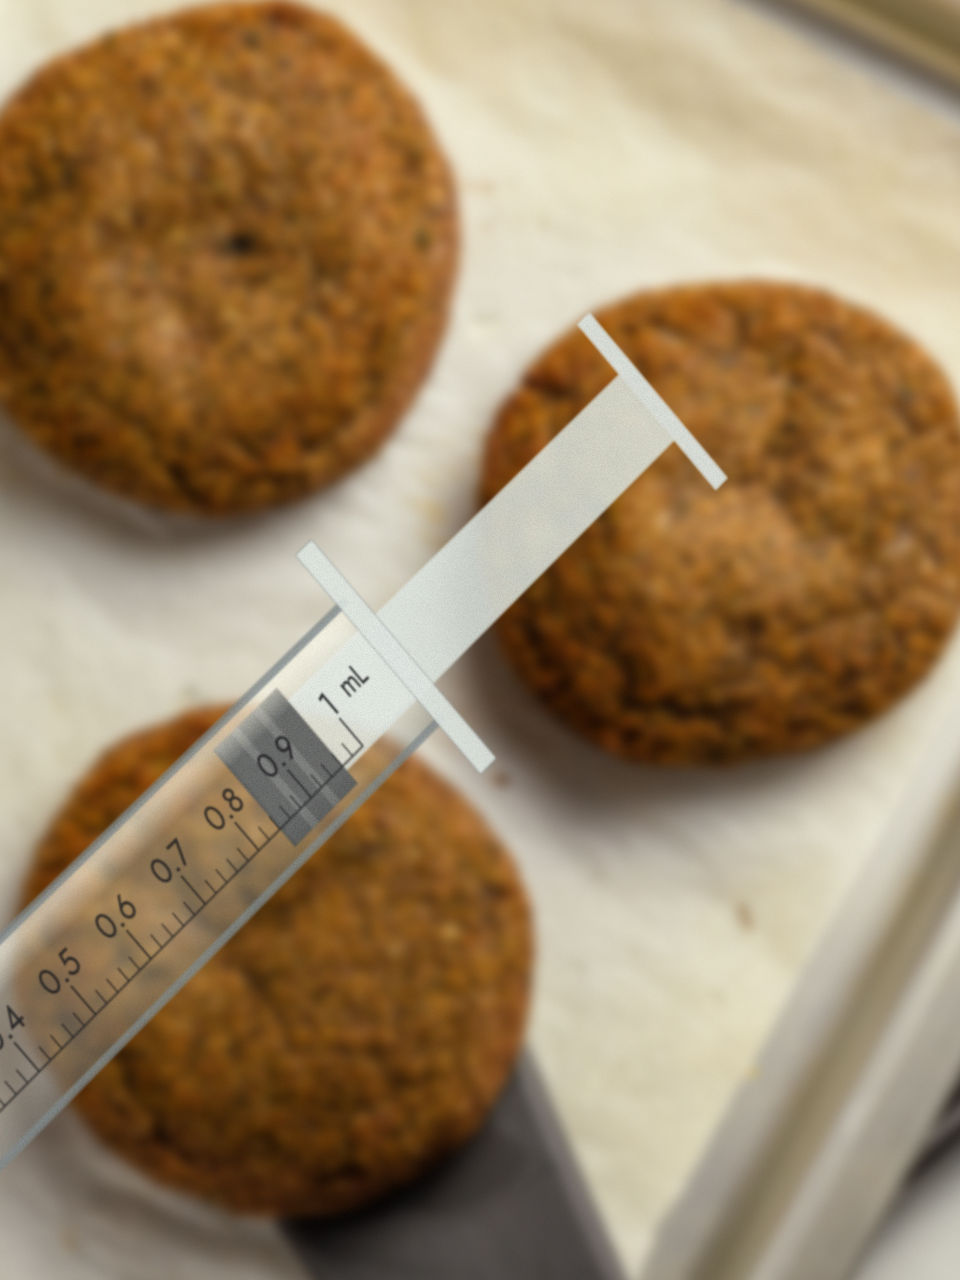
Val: 0.84 mL
